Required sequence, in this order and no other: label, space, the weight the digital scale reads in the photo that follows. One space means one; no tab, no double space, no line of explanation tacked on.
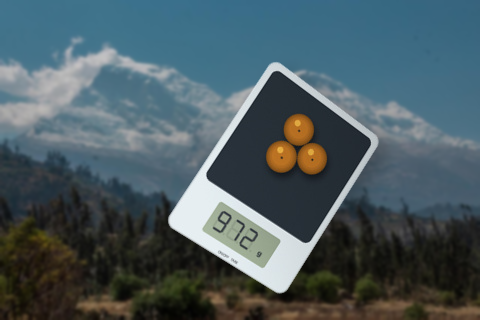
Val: 972 g
